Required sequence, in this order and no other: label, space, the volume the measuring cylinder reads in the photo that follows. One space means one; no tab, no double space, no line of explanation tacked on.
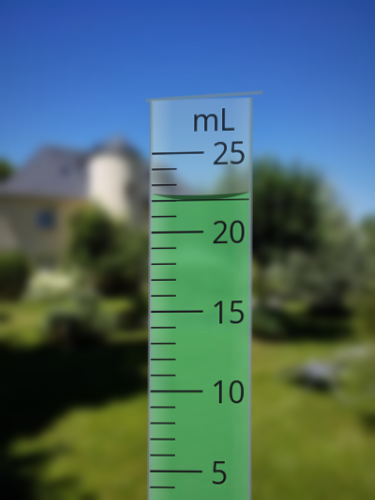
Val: 22 mL
